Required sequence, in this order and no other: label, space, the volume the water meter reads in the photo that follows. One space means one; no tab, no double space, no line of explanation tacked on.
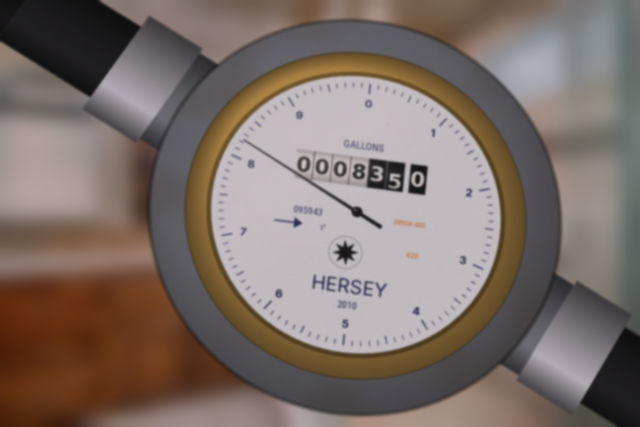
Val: 8348.2 gal
